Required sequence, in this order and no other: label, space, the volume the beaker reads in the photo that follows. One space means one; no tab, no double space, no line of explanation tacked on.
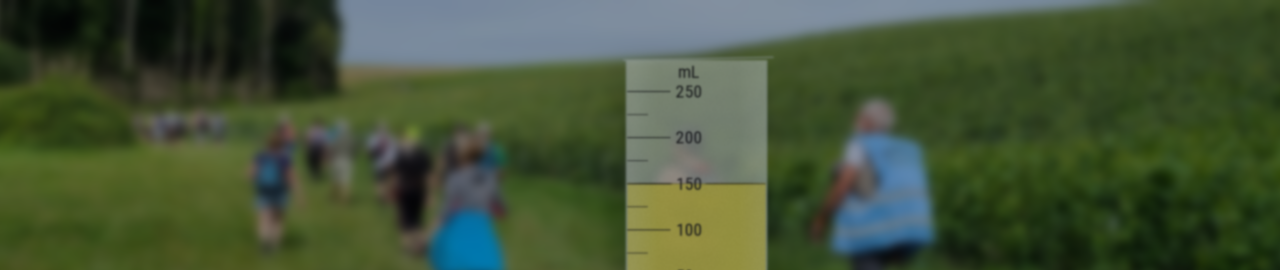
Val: 150 mL
